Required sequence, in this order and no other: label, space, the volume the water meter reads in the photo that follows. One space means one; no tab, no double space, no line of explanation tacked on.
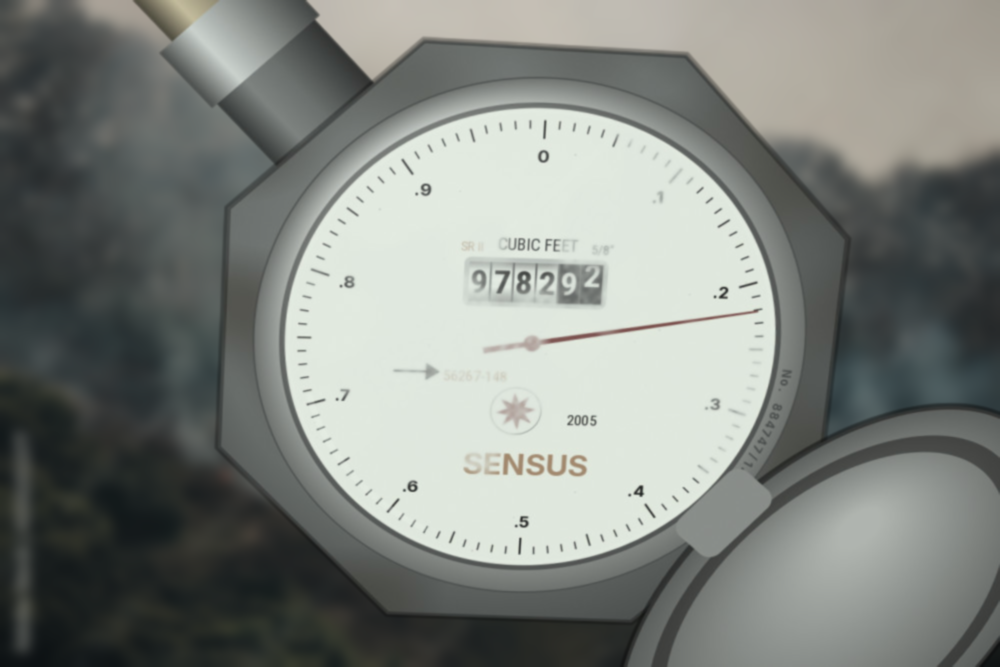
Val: 978292.22 ft³
